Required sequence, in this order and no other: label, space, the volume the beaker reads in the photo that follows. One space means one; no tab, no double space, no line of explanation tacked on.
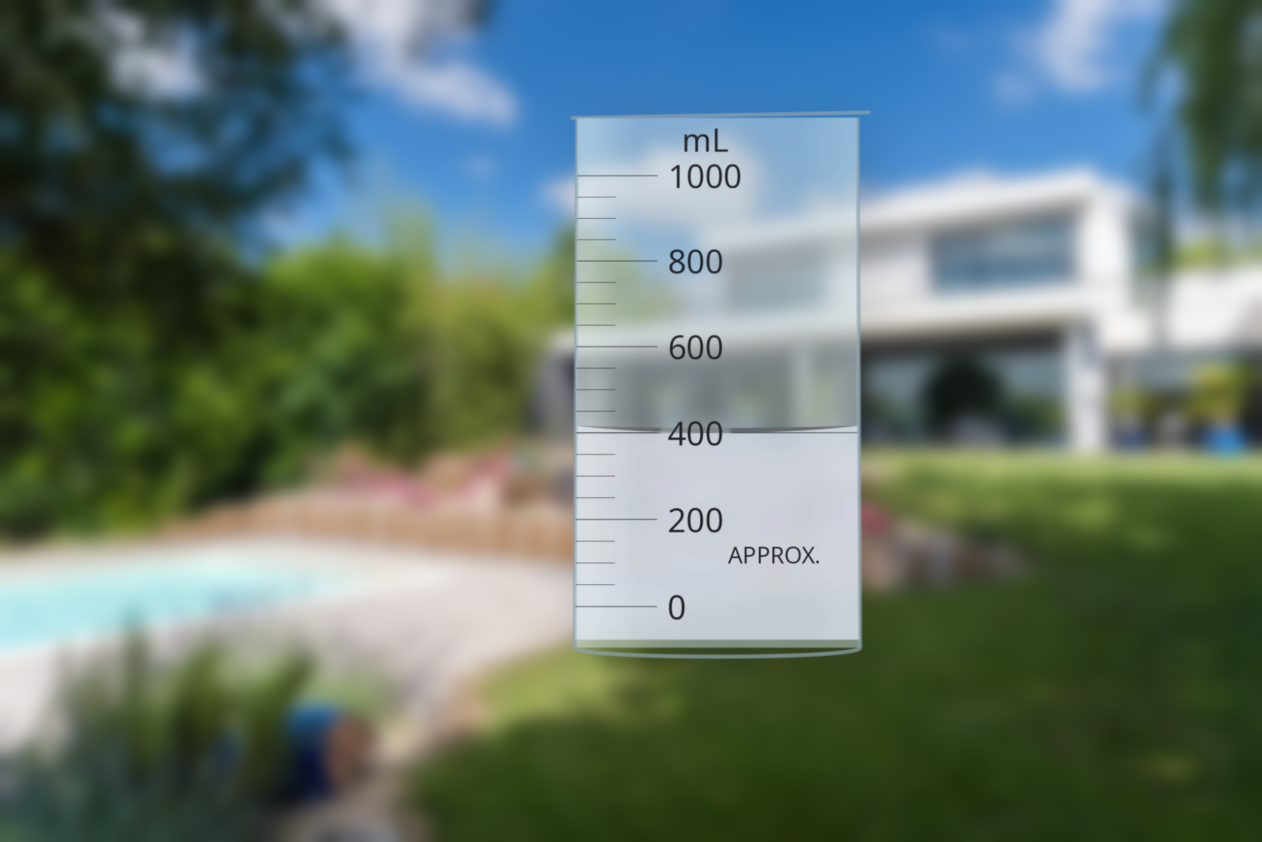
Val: 400 mL
